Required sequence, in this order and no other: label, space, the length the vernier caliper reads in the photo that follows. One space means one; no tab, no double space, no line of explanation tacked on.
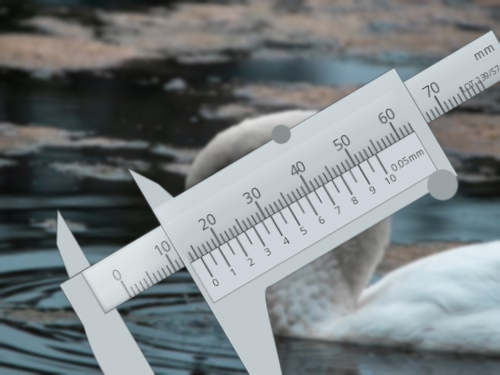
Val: 15.5 mm
